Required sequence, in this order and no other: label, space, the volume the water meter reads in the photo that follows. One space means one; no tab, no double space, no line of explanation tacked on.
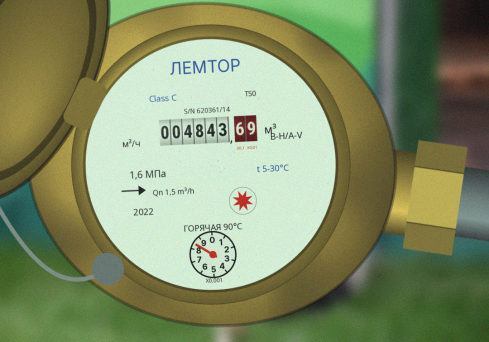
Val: 4843.698 m³
